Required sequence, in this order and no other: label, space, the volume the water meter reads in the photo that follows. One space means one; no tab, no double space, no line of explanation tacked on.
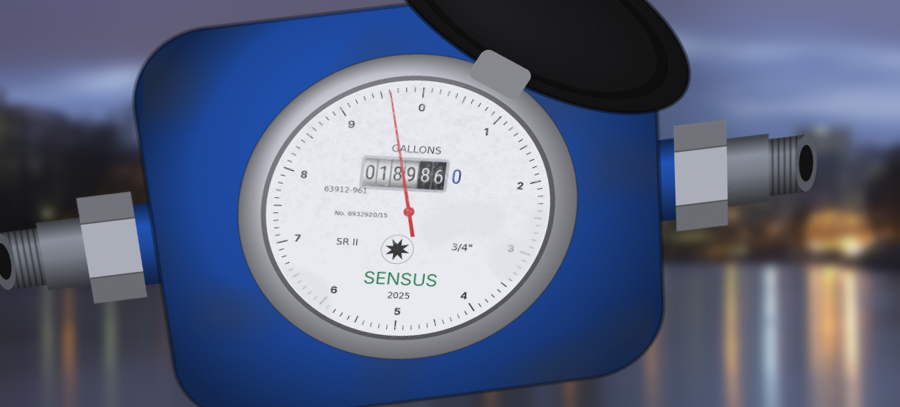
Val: 189859.6 gal
